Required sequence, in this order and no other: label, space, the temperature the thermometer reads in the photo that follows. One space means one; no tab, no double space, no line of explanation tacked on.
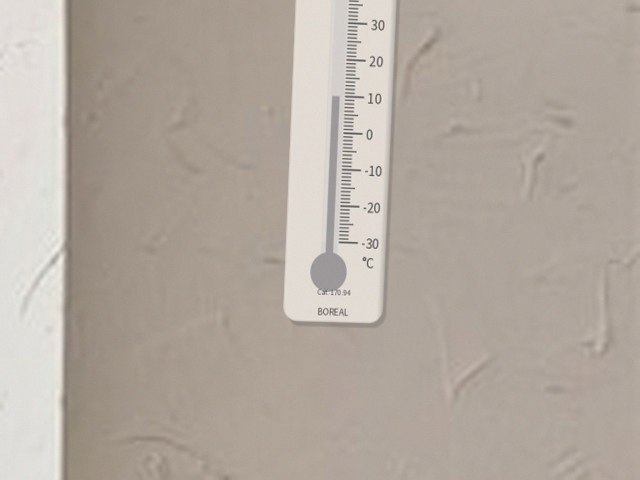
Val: 10 °C
